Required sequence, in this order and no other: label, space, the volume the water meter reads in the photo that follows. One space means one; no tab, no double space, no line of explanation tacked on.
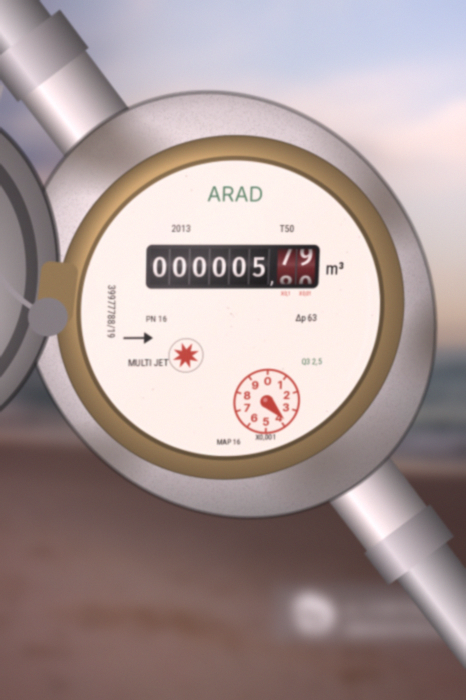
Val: 5.793 m³
